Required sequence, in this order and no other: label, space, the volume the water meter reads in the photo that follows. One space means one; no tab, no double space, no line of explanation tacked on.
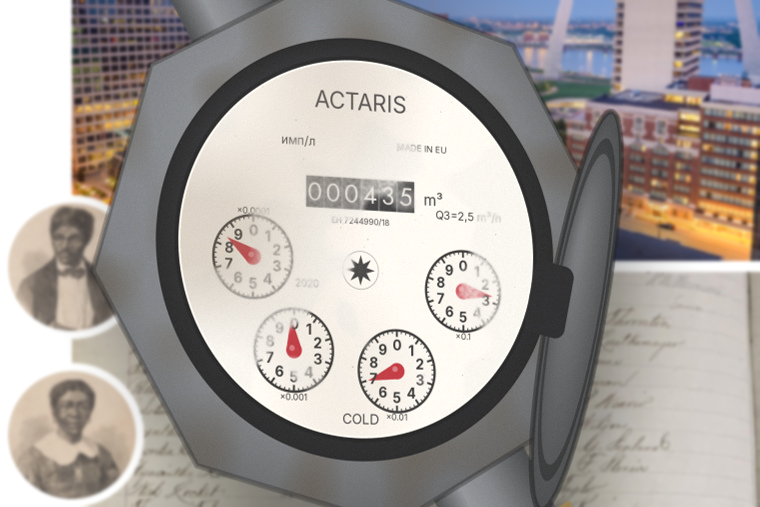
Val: 435.2698 m³
